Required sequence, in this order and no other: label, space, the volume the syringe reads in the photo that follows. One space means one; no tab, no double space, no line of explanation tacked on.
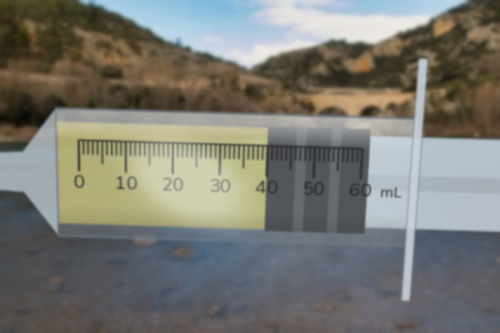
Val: 40 mL
